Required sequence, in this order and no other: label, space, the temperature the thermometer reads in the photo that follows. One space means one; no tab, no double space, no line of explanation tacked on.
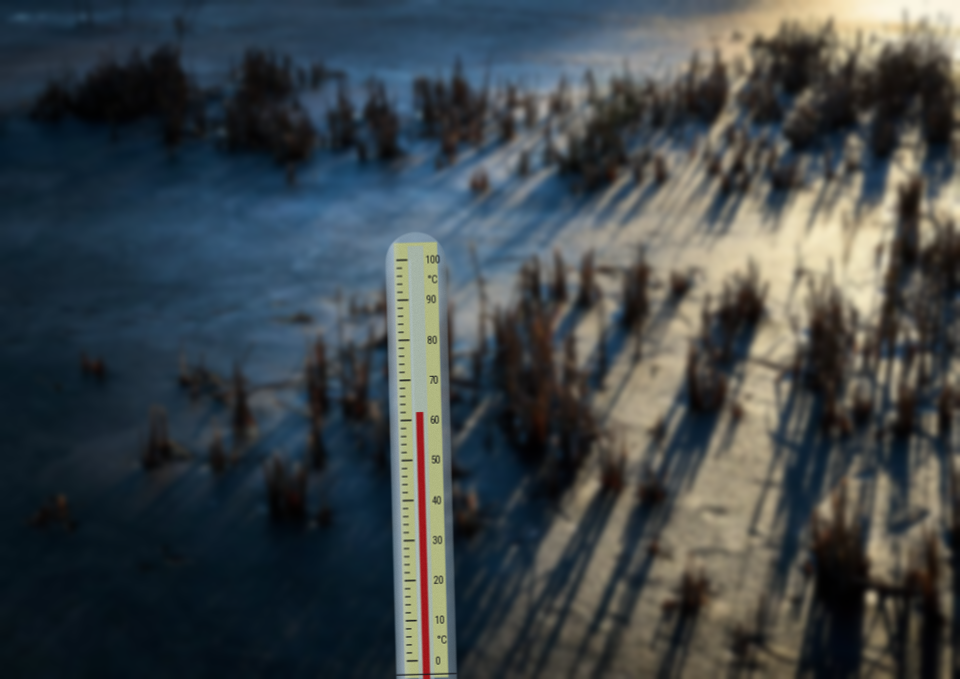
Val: 62 °C
